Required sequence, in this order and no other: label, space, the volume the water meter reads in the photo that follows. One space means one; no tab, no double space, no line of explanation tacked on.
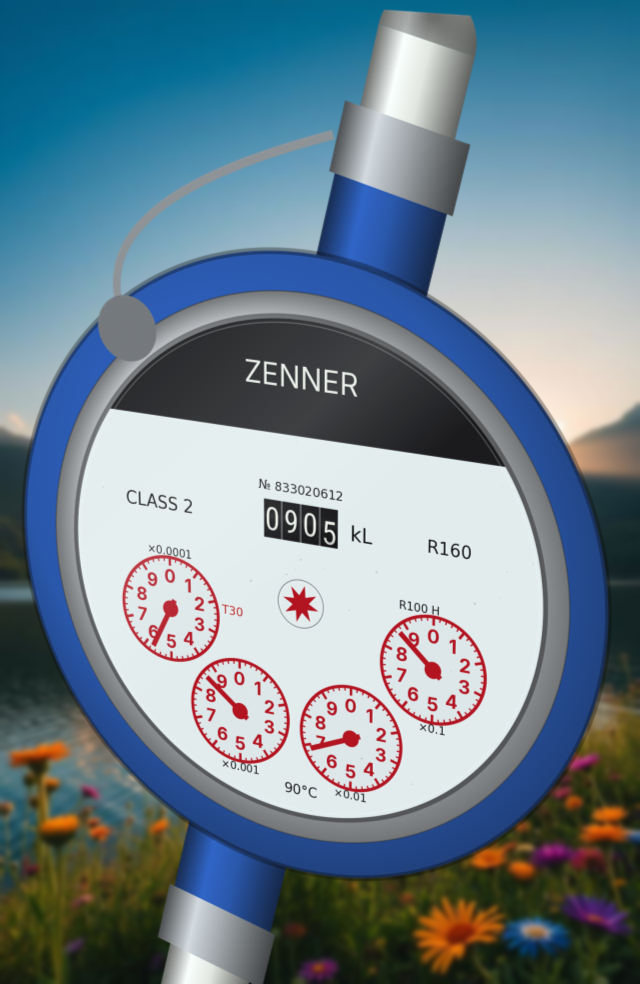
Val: 904.8685 kL
